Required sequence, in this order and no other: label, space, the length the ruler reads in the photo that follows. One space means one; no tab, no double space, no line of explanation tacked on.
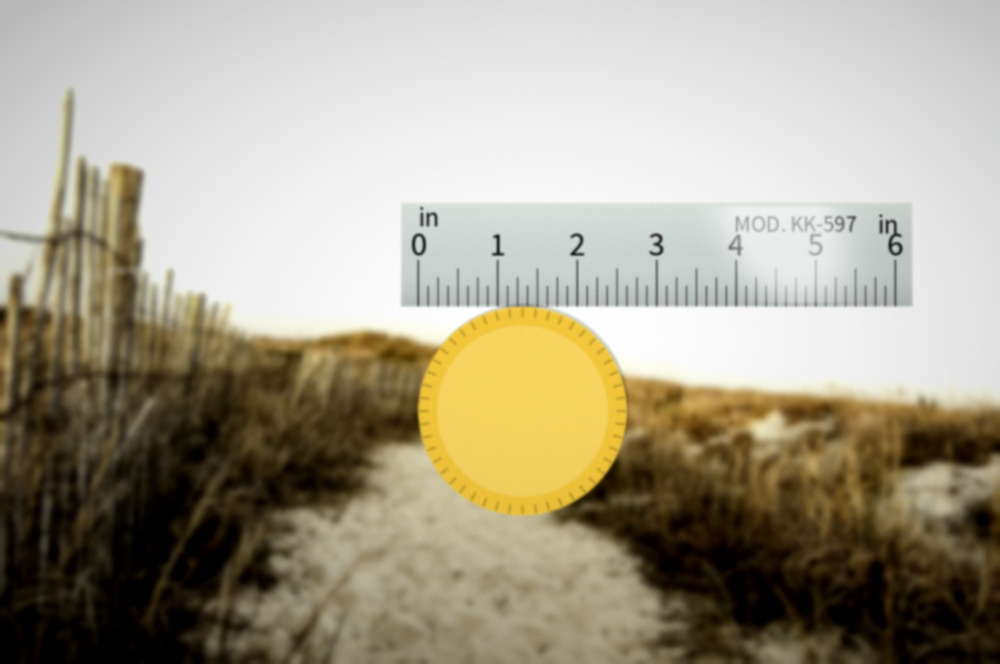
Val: 2.625 in
